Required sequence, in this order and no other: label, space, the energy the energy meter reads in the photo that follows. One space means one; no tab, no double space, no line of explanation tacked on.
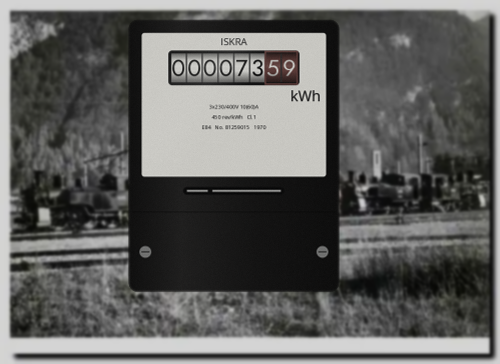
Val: 73.59 kWh
